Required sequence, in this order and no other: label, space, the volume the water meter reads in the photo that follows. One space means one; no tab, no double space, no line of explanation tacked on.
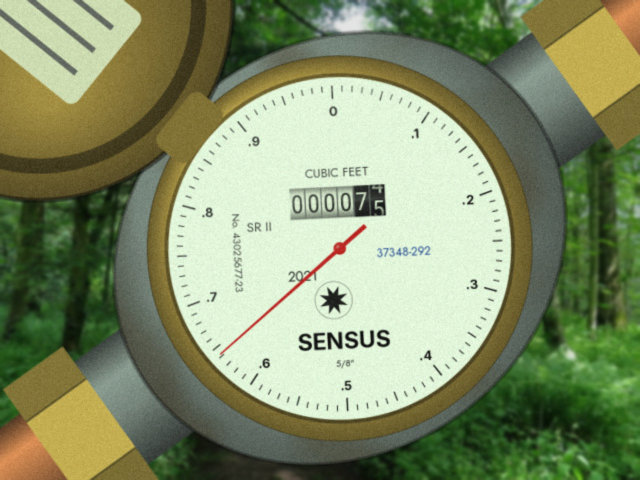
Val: 74.64 ft³
